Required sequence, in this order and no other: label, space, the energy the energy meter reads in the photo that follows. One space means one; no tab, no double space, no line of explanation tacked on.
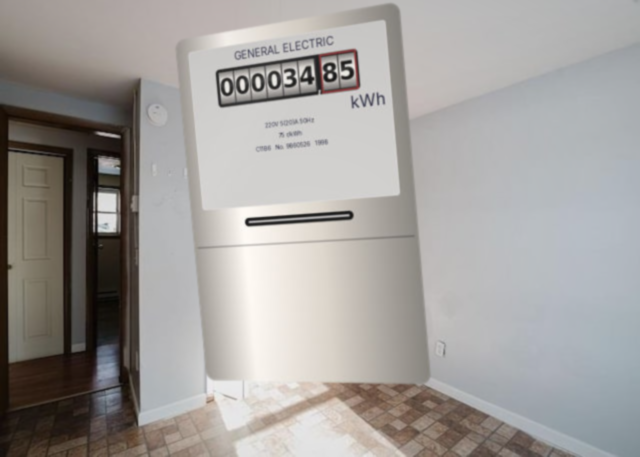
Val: 34.85 kWh
